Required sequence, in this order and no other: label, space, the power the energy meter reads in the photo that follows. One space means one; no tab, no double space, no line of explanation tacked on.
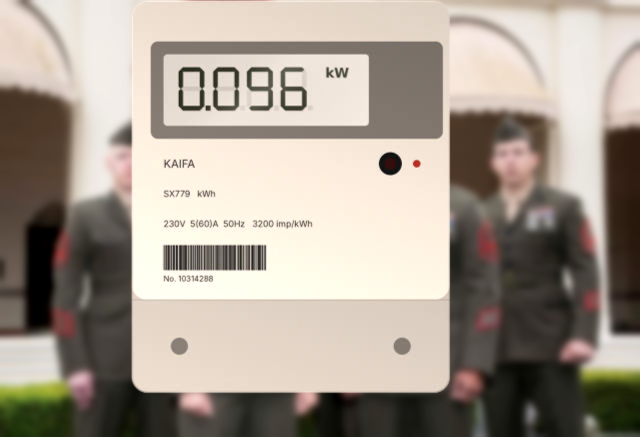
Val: 0.096 kW
